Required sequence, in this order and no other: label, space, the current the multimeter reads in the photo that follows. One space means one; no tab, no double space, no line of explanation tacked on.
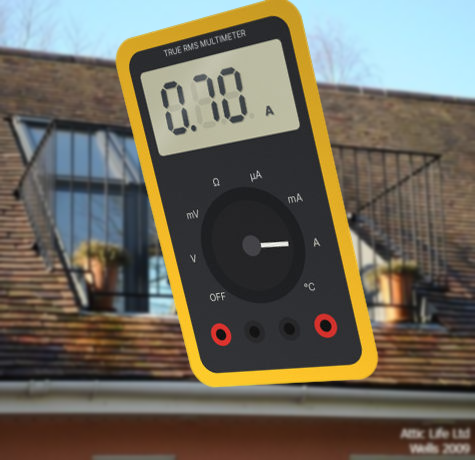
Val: 0.70 A
